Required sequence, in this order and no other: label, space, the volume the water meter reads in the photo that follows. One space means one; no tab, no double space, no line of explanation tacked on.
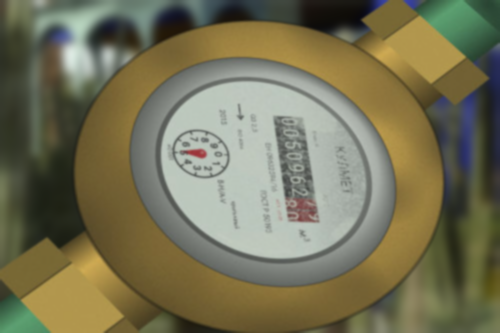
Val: 50962.795 m³
